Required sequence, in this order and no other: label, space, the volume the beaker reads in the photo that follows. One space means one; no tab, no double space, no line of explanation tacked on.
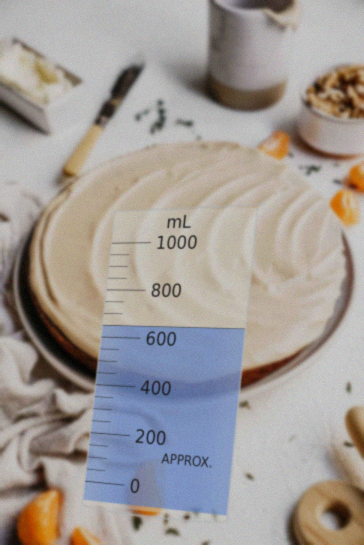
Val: 650 mL
